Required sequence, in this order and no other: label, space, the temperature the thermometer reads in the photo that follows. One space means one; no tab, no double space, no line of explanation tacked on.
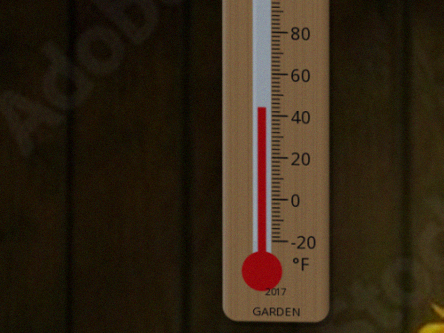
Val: 44 °F
